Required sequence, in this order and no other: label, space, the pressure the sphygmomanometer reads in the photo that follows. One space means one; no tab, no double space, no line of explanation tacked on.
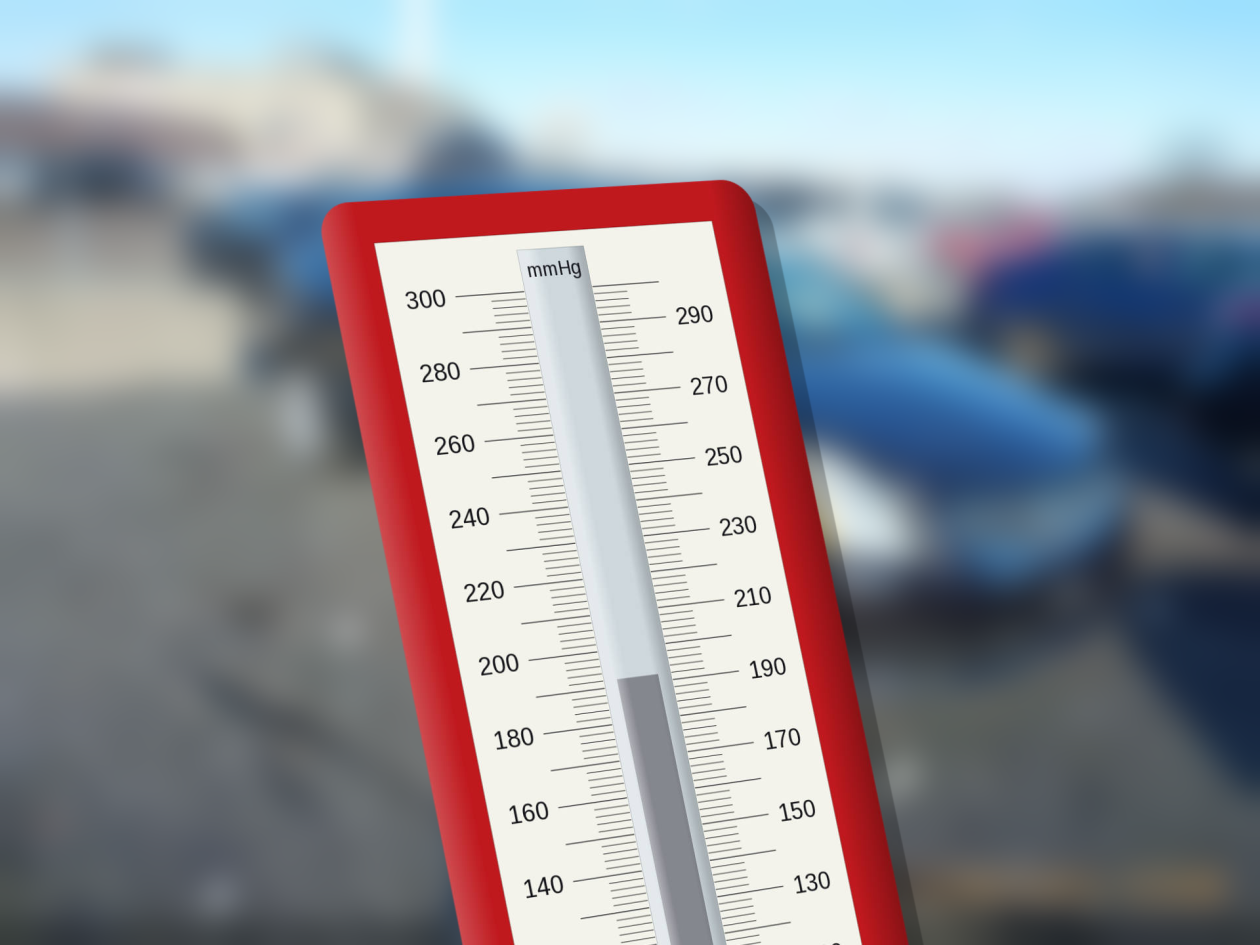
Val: 192 mmHg
